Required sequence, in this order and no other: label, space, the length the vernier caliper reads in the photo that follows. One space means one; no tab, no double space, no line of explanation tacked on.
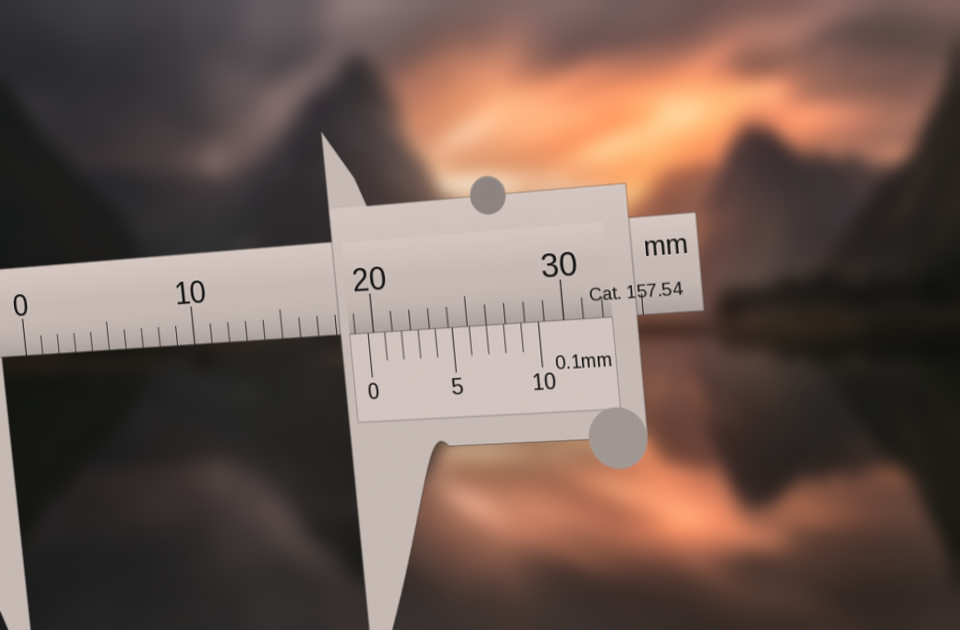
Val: 19.7 mm
